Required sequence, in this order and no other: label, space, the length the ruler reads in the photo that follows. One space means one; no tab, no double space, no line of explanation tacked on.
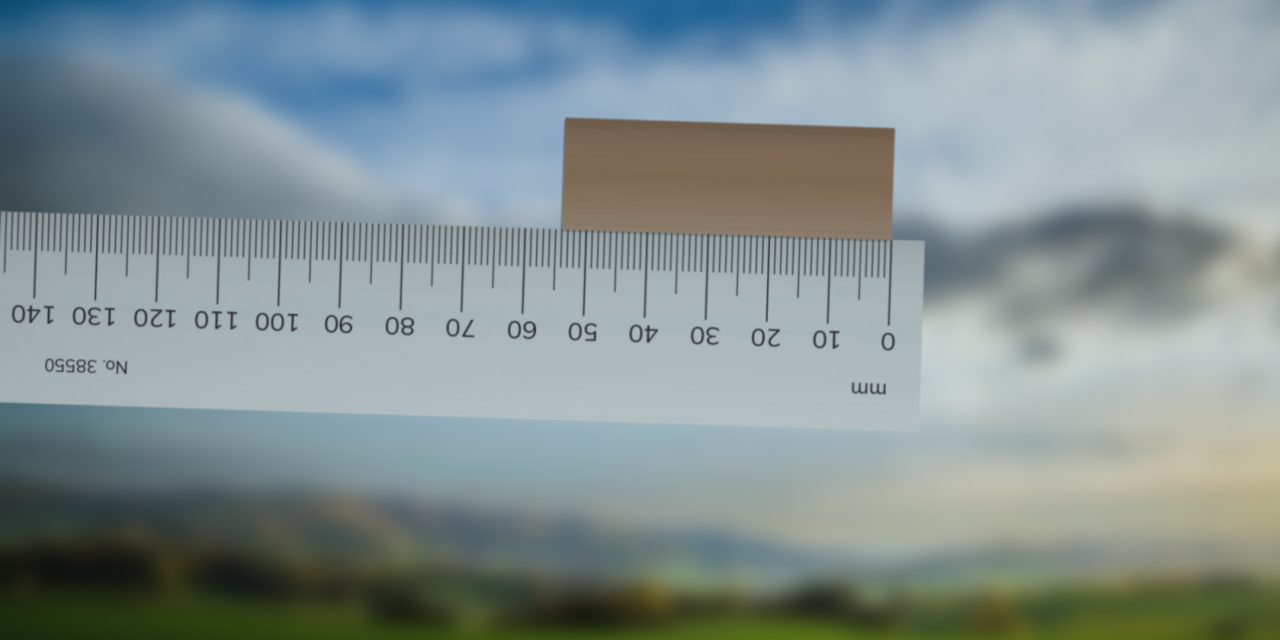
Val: 54 mm
